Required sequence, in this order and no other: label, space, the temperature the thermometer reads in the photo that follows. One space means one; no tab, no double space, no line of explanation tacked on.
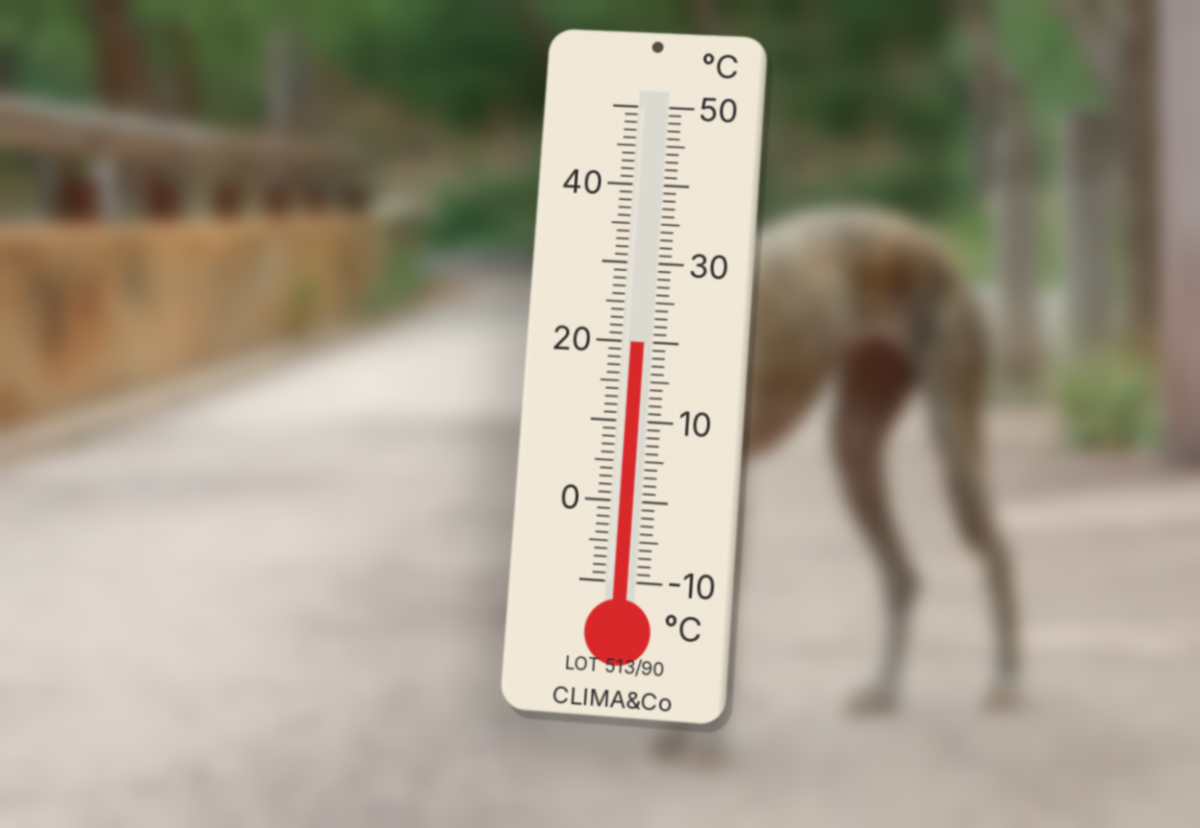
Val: 20 °C
